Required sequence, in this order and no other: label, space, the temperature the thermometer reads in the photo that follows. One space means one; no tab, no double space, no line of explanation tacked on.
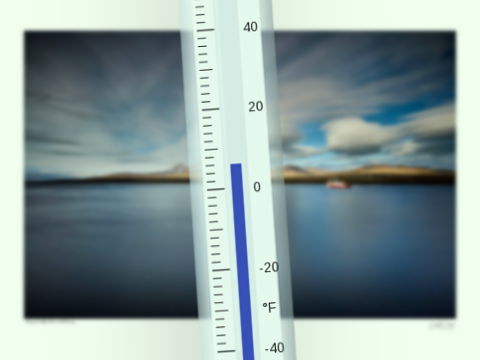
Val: 6 °F
